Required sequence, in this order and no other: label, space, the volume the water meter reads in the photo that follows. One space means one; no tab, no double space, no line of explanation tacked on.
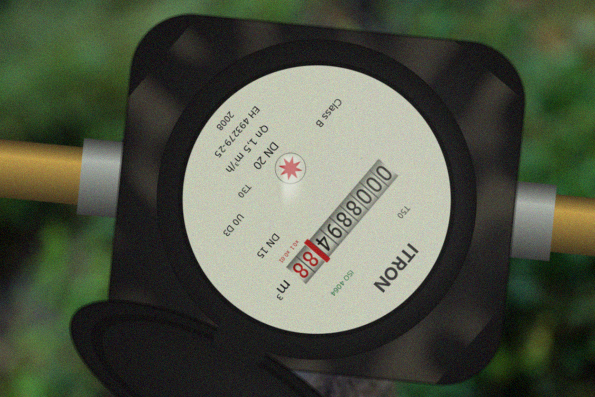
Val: 8894.88 m³
